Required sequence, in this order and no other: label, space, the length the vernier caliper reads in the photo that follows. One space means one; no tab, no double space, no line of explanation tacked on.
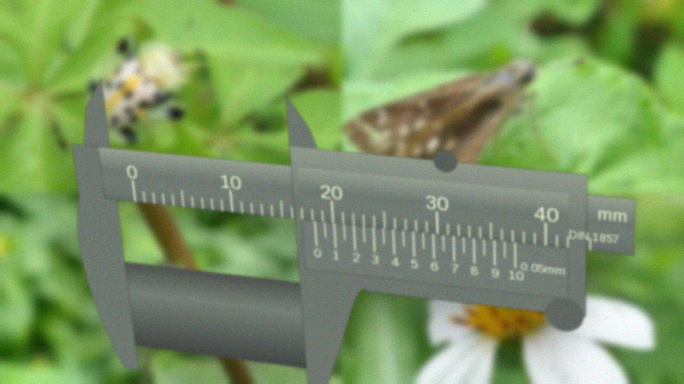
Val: 18.2 mm
